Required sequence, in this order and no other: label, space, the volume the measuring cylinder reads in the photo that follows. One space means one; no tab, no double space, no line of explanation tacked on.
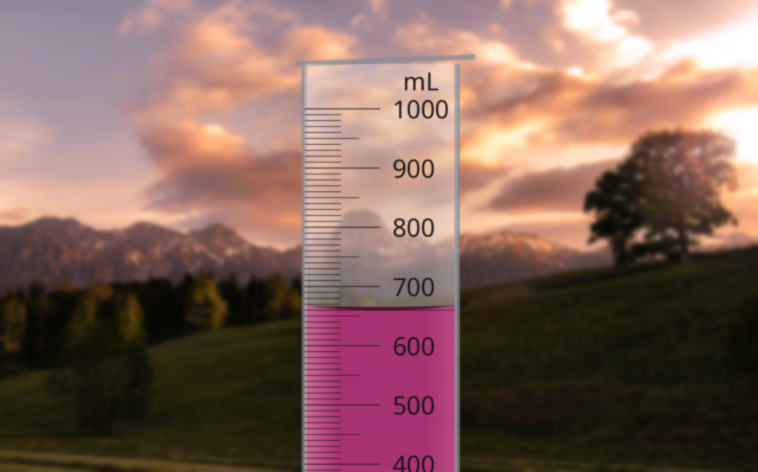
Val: 660 mL
